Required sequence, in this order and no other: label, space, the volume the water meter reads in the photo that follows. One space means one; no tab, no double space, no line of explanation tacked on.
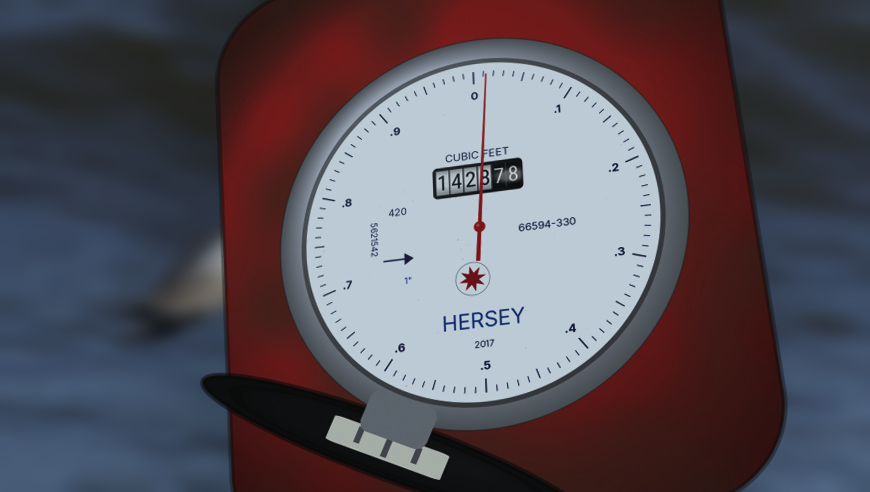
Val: 142878.01 ft³
